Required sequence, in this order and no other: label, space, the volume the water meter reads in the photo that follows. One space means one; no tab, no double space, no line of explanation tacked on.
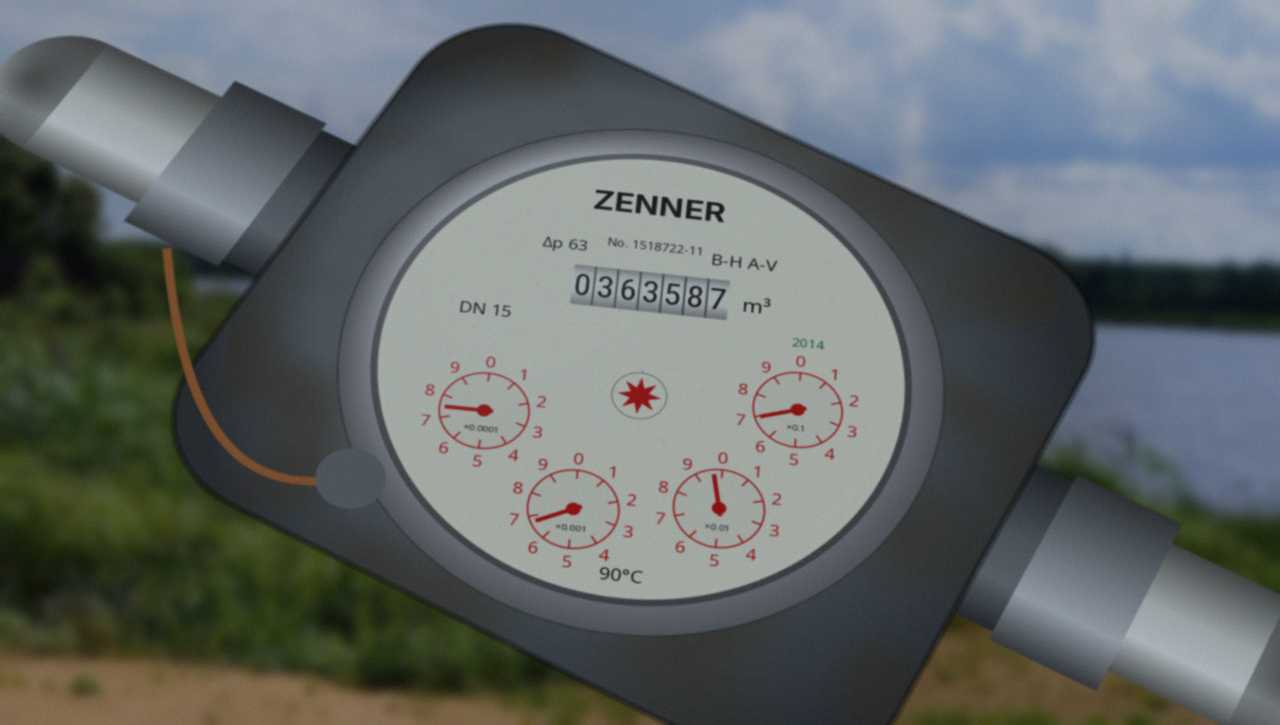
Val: 363587.6967 m³
